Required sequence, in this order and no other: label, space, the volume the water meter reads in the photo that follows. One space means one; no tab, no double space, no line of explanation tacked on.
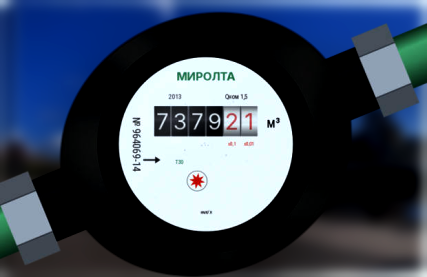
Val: 7379.21 m³
